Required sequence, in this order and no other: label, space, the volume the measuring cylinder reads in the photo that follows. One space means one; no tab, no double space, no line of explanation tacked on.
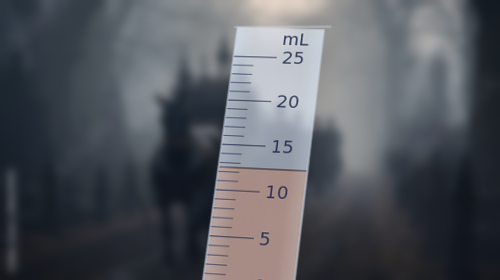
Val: 12.5 mL
